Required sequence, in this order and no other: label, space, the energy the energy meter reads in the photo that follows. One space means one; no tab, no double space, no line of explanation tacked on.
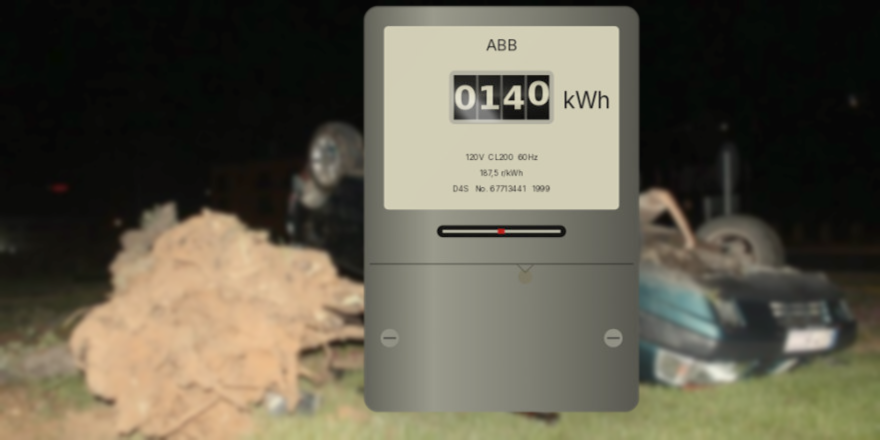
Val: 140 kWh
